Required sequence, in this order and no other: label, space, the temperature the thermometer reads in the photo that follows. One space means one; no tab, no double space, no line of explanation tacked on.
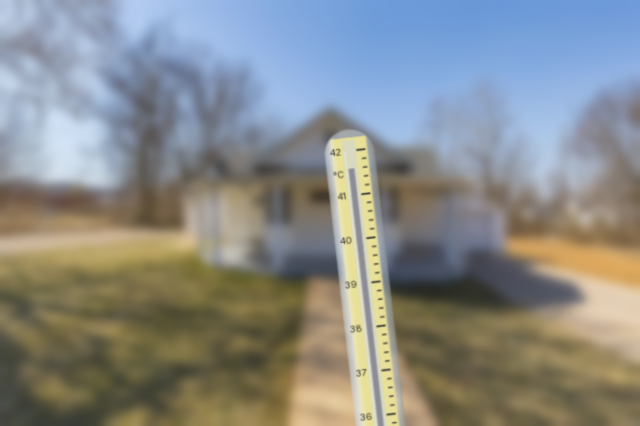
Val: 41.6 °C
